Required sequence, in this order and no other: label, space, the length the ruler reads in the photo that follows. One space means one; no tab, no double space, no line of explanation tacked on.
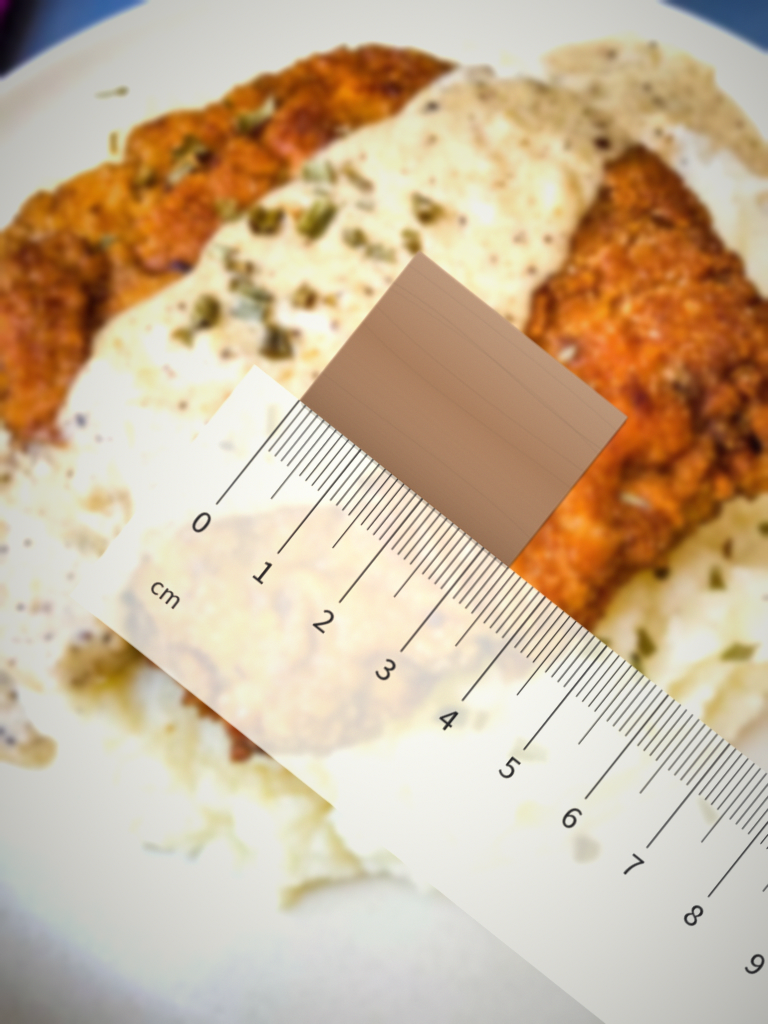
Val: 3.4 cm
